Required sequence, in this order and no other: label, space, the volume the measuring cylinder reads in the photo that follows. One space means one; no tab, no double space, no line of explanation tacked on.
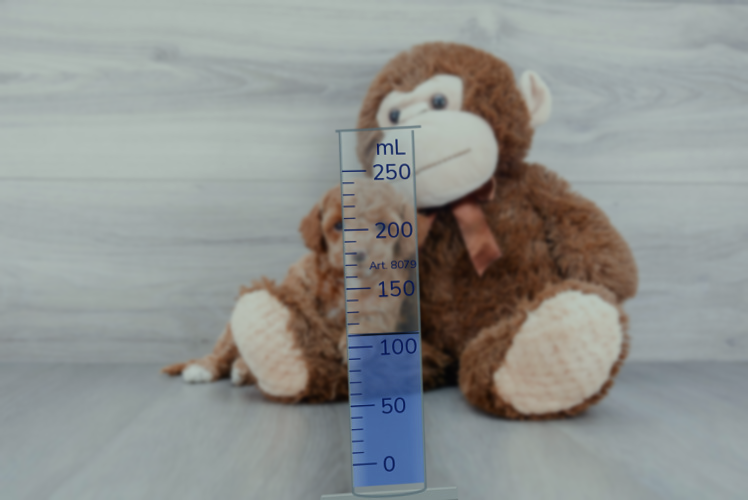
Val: 110 mL
